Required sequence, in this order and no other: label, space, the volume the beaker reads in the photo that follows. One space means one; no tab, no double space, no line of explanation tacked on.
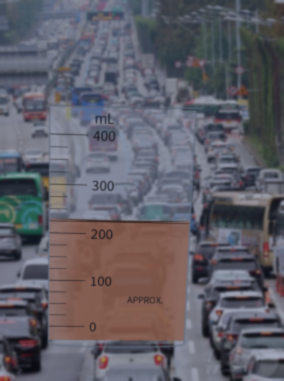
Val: 225 mL
